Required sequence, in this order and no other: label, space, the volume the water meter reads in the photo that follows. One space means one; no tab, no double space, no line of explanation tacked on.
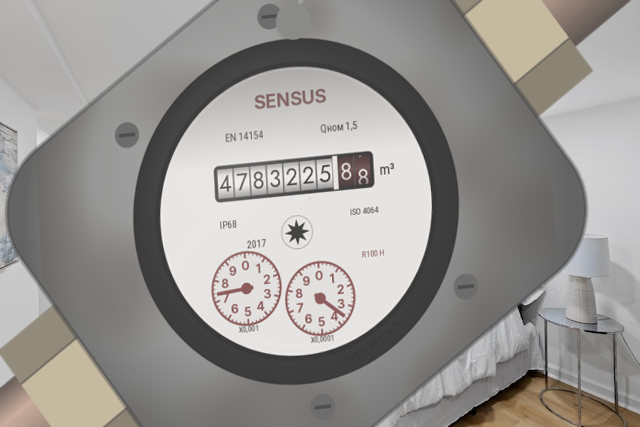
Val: 4783225.8773 m³
